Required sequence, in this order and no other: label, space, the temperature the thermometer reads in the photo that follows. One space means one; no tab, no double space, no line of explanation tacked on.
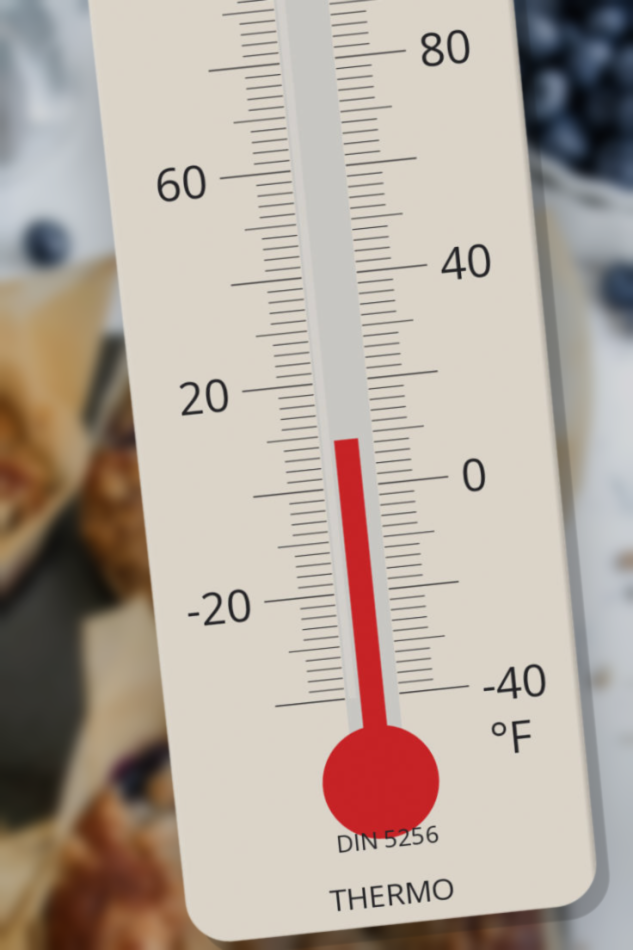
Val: 9 °F
